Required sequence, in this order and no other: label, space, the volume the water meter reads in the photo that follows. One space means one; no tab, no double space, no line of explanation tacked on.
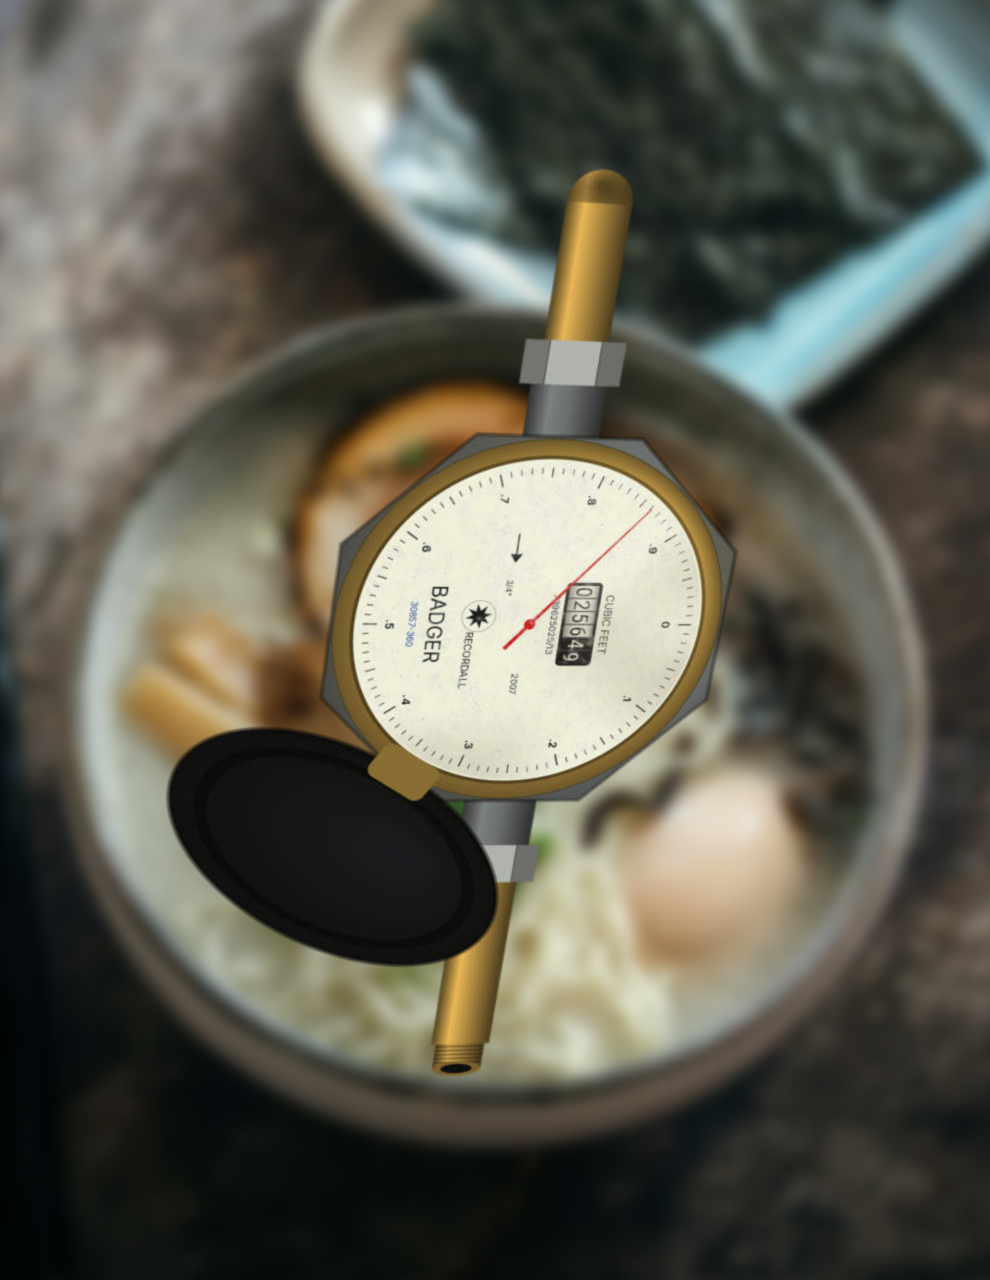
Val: 25648.86 ft³
